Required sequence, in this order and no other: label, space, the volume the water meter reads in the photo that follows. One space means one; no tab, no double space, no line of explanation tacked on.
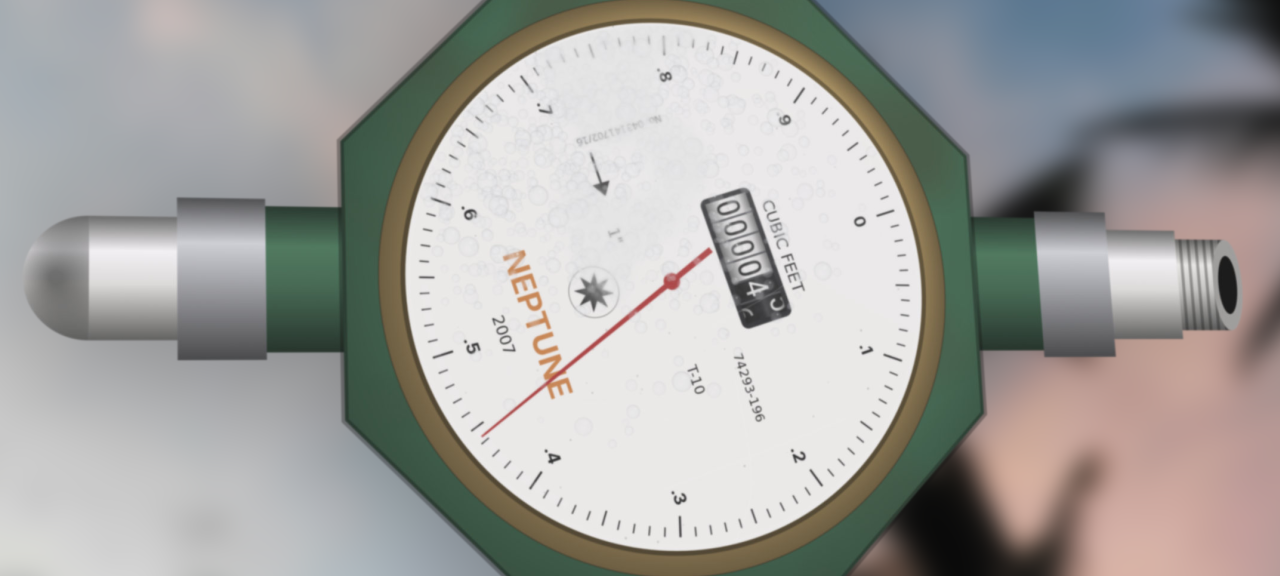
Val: 45.44 ft³
